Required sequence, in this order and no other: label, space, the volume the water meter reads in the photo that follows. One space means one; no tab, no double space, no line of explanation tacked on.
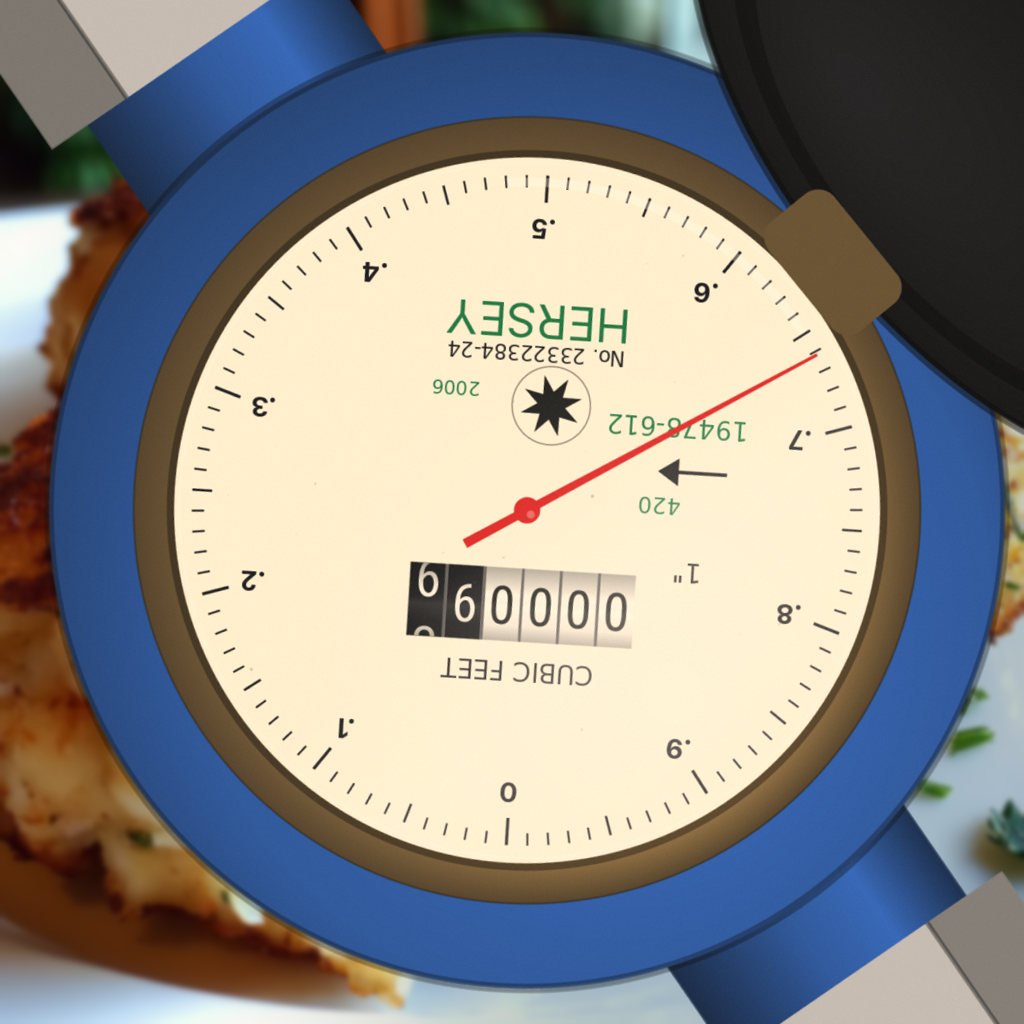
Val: 98.66 ft³
